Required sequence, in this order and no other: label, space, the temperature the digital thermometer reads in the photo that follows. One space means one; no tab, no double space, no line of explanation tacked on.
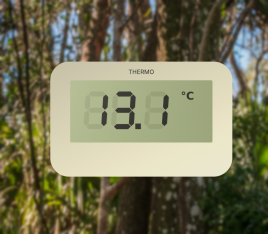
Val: 13.1 °C
